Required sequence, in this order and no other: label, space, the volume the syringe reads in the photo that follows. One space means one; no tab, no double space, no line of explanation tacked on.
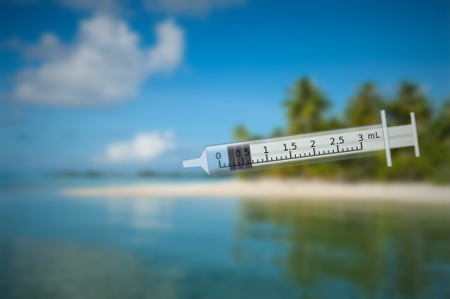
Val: 0.2 mL
